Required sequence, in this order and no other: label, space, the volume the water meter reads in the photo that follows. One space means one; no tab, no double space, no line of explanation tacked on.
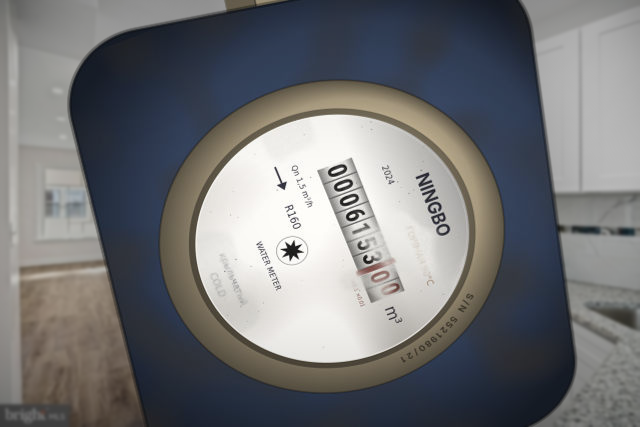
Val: 6153.00 m³
